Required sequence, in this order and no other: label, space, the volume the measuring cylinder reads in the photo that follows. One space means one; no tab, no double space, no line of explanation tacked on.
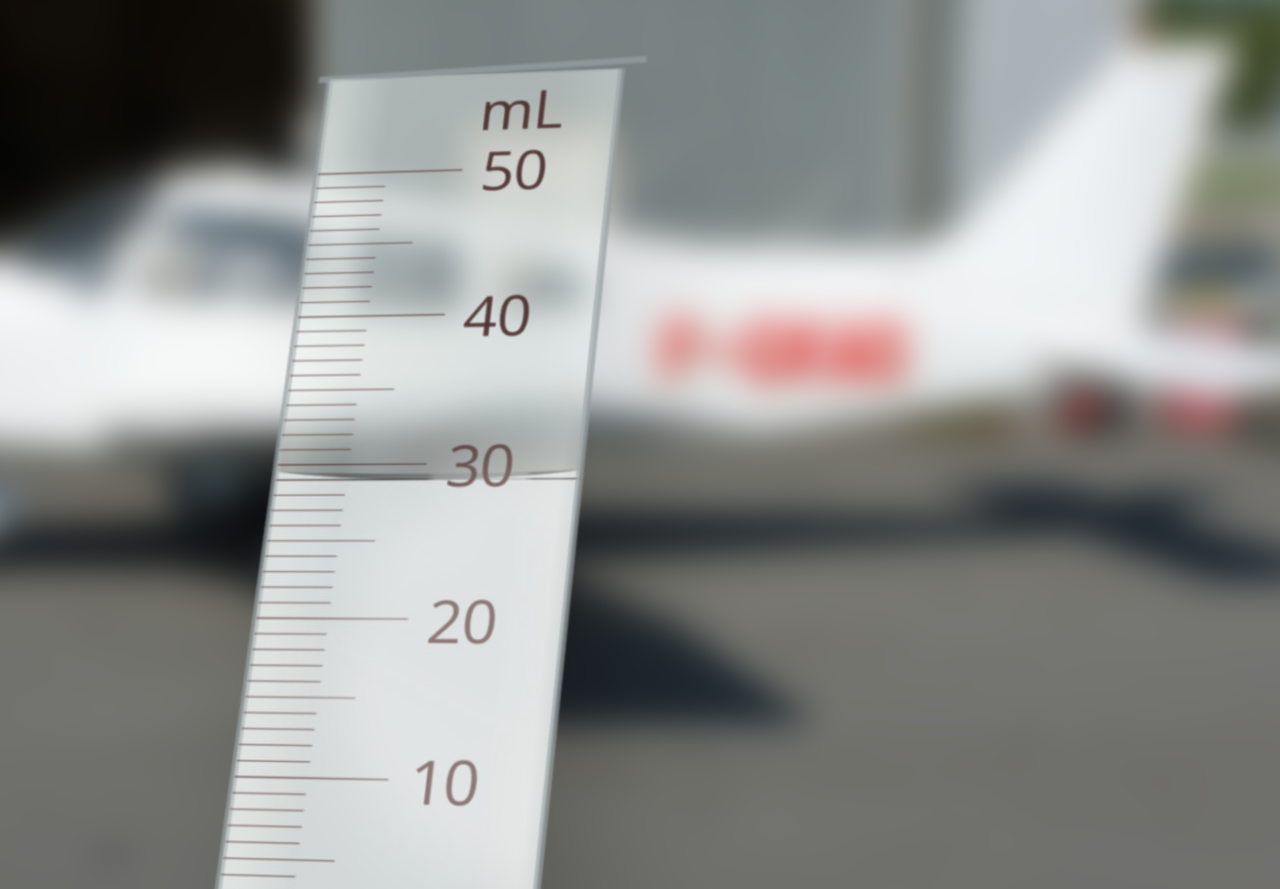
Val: 29 mL
